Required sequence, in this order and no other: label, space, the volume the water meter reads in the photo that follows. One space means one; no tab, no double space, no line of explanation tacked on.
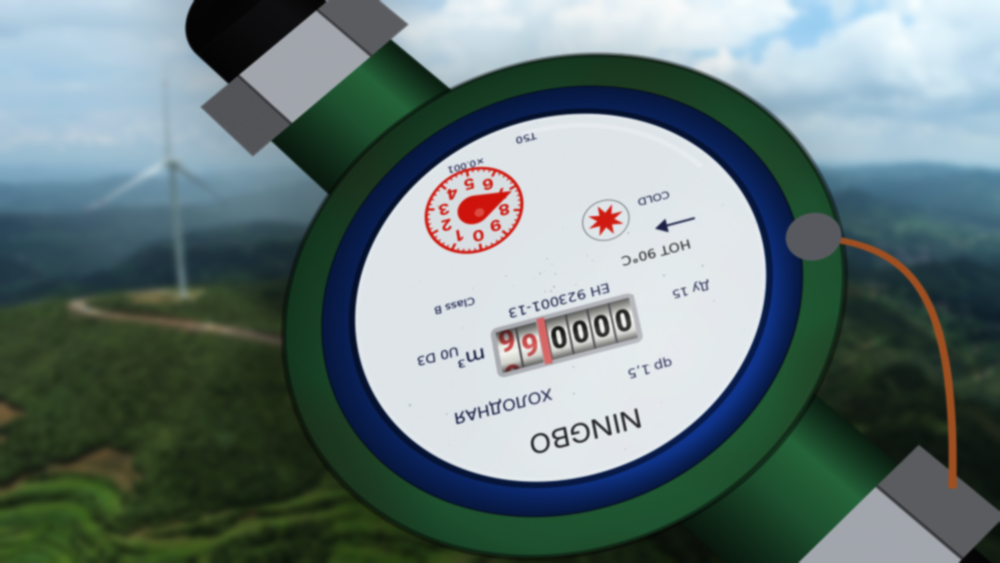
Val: 0.657 m³
